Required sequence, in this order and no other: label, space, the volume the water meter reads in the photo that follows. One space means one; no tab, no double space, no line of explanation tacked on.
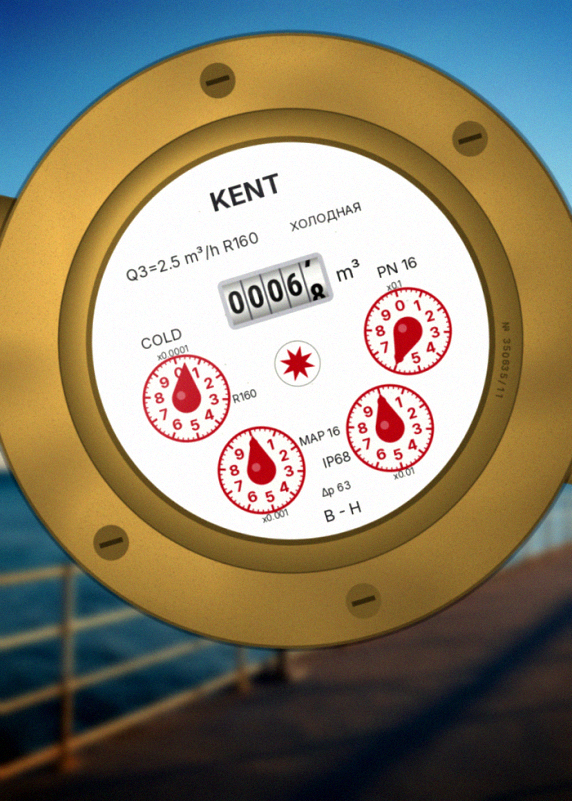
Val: 67.6000 m³
